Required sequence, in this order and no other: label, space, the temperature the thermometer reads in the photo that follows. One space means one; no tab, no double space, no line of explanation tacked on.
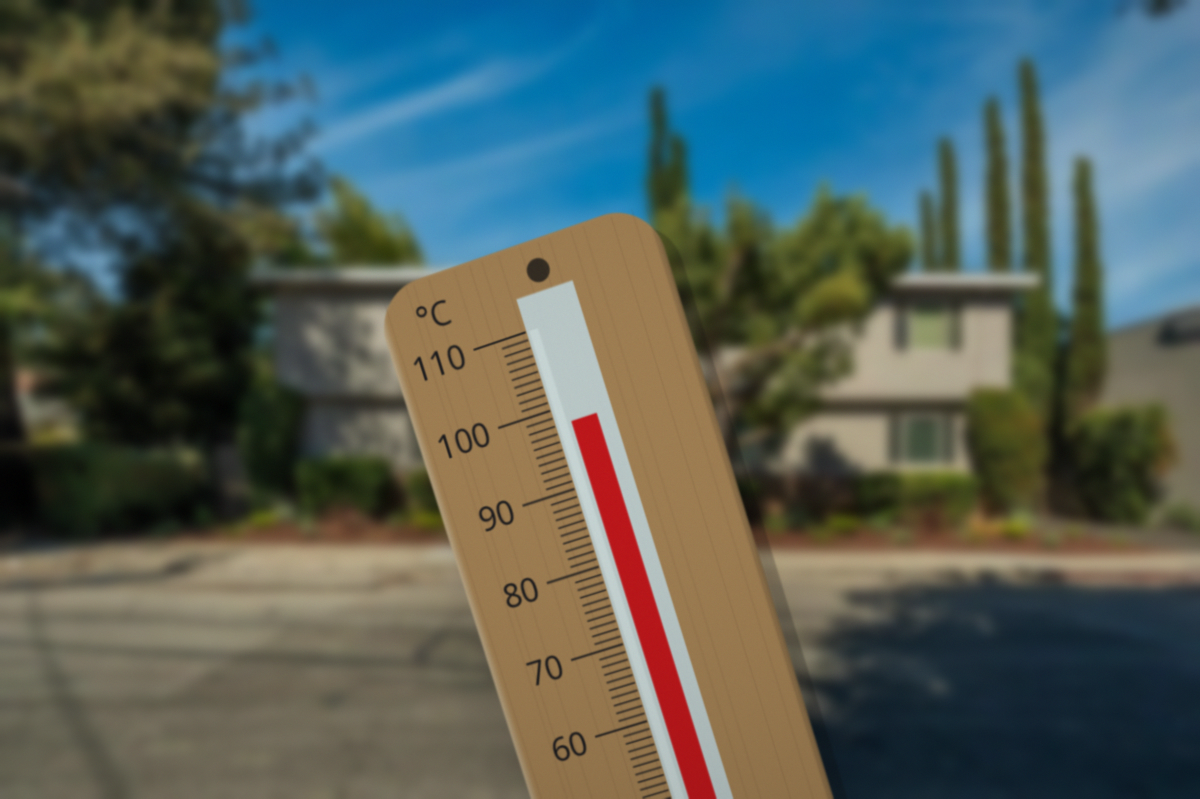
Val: 98 °C
